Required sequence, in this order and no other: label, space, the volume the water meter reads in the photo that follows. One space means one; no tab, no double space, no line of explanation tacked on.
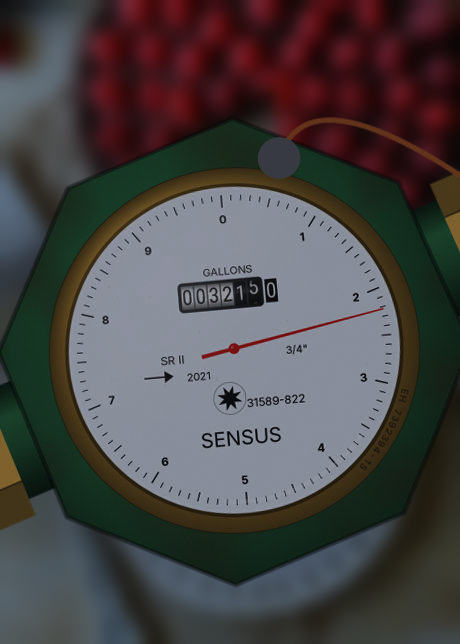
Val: 32152.2 gal
